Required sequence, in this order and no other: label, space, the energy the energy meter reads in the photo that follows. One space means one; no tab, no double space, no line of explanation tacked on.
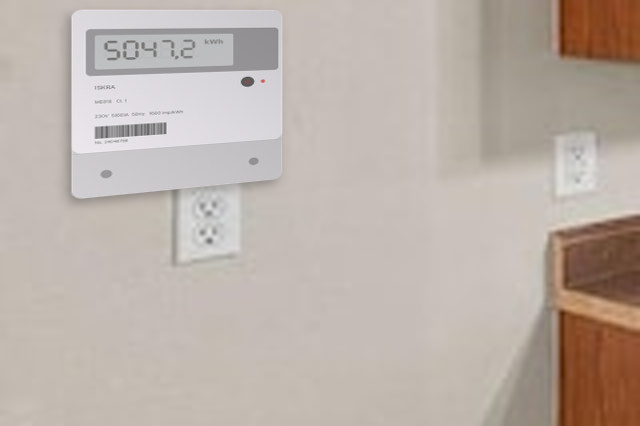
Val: 5047.2 kWh
